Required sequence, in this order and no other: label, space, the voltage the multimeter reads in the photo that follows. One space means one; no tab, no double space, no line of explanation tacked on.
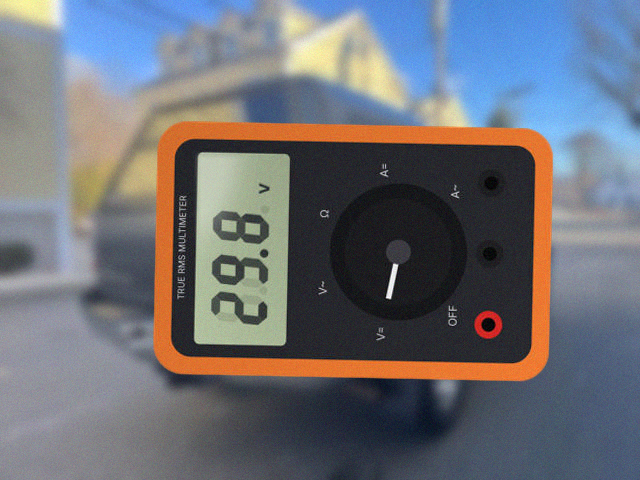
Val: 29.8 V
